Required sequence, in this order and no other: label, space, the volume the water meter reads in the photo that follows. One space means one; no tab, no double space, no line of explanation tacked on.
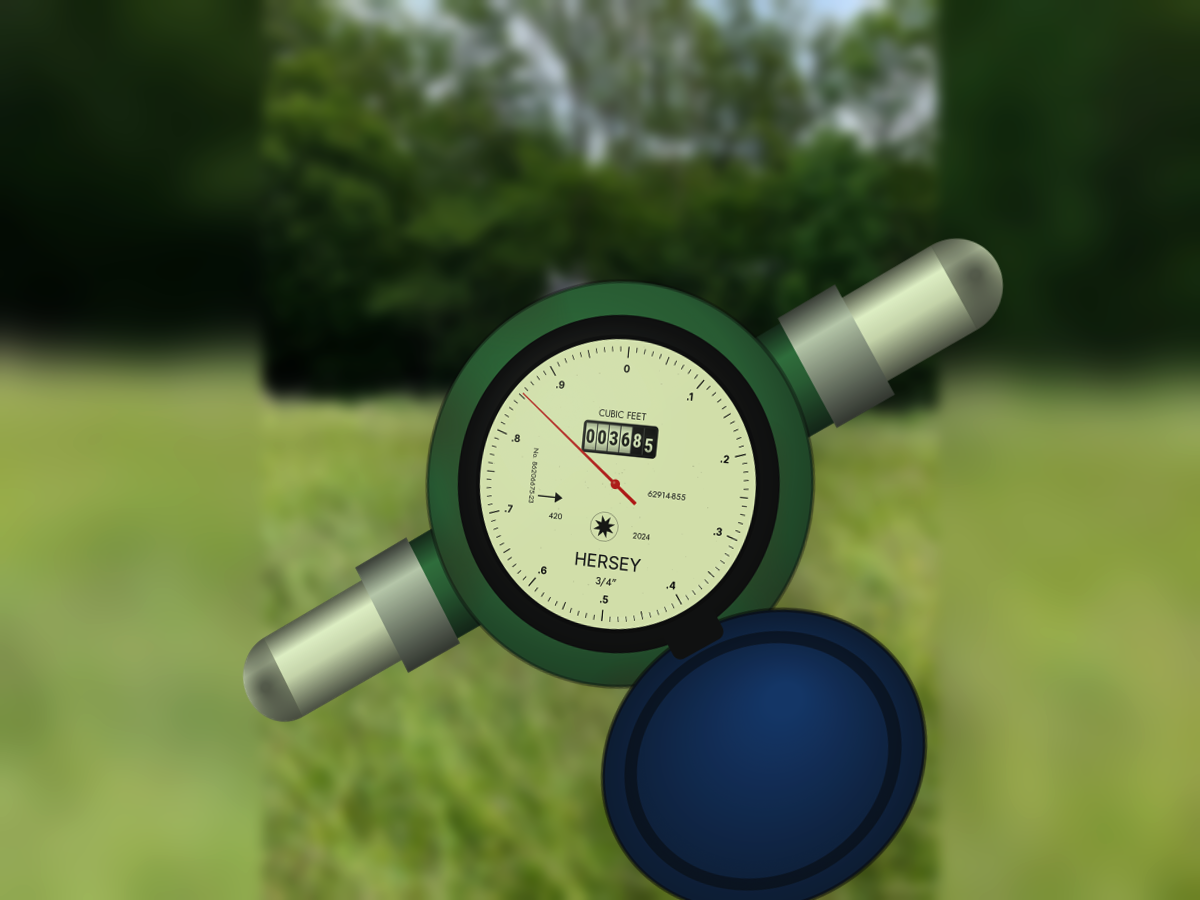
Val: 3684.85 ft³
